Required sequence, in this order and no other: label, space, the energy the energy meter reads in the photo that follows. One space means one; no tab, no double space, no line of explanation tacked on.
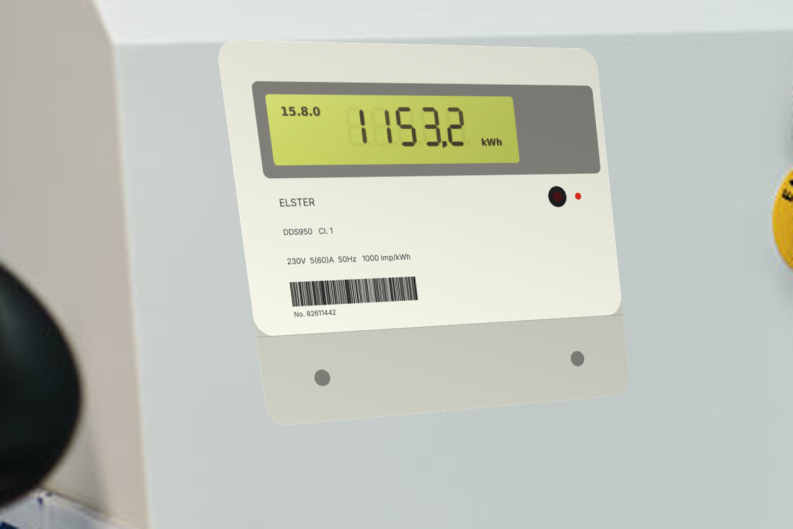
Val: 1153.2 kWh
